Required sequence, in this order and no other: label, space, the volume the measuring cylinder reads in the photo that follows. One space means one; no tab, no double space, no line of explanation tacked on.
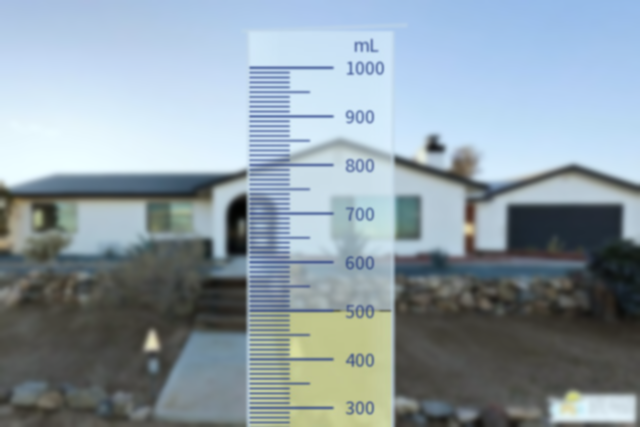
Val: 500 mL
